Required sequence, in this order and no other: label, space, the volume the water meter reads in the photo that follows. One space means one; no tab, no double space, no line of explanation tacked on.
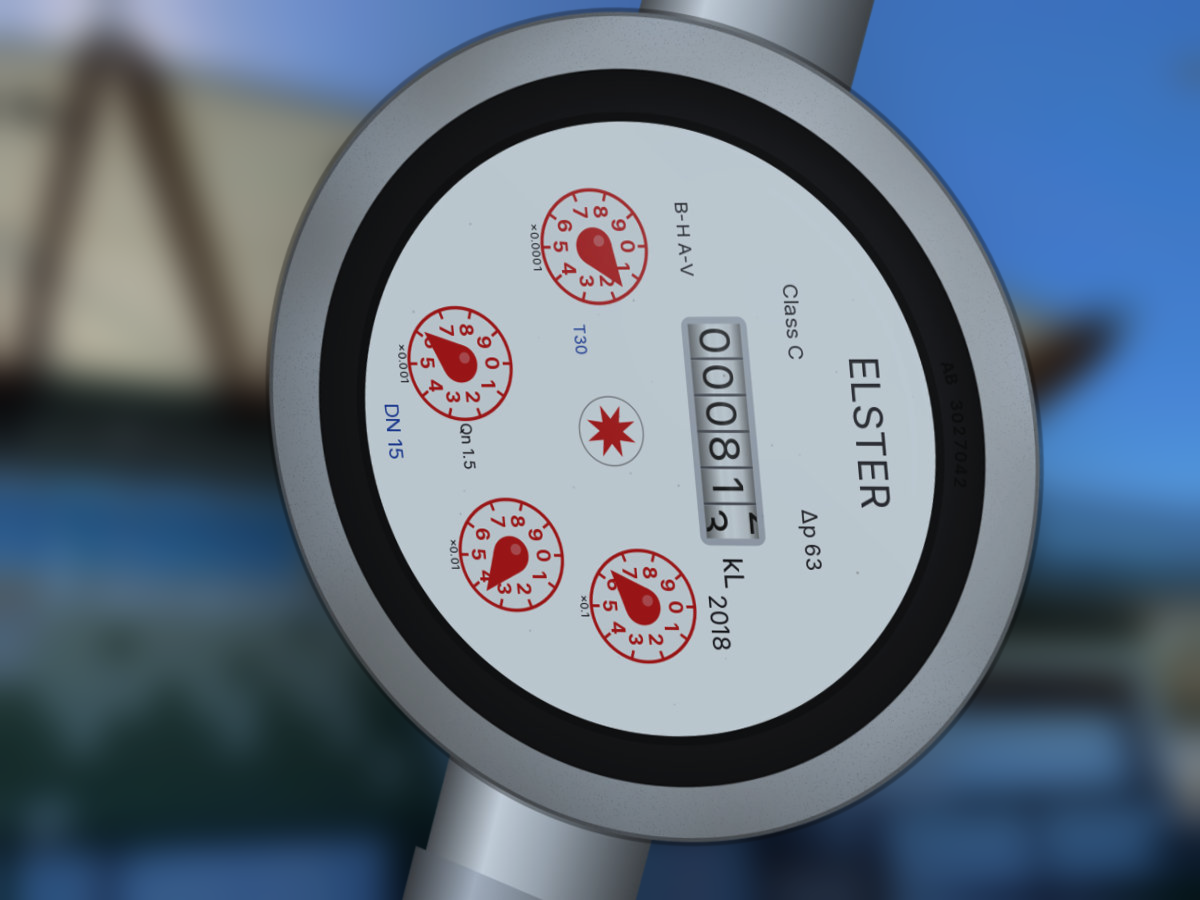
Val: 812.6361 kL
